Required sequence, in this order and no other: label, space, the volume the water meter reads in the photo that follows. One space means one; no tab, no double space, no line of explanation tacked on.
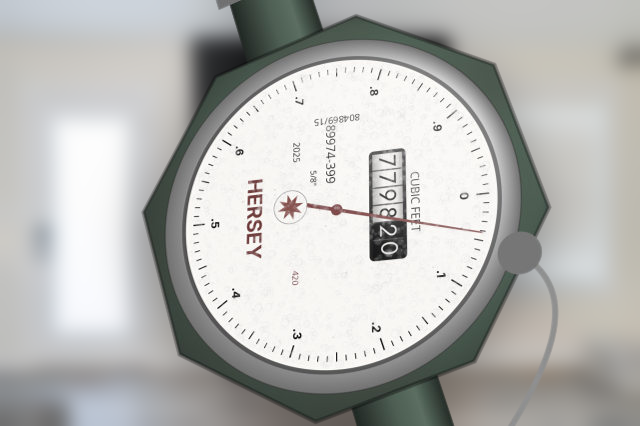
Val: 779820.04 ft³
